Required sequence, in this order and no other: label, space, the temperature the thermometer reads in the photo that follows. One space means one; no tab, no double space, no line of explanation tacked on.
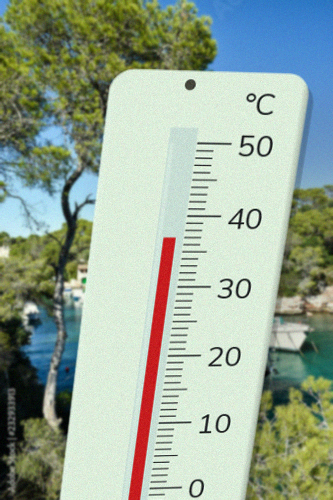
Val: 37 °C
